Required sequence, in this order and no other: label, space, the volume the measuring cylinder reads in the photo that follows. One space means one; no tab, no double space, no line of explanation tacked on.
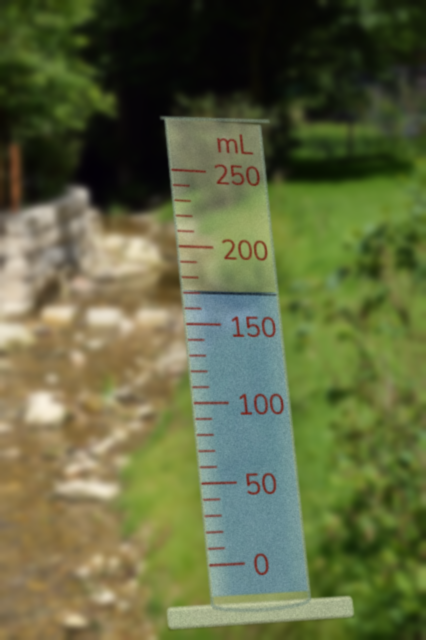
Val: 170 mL
